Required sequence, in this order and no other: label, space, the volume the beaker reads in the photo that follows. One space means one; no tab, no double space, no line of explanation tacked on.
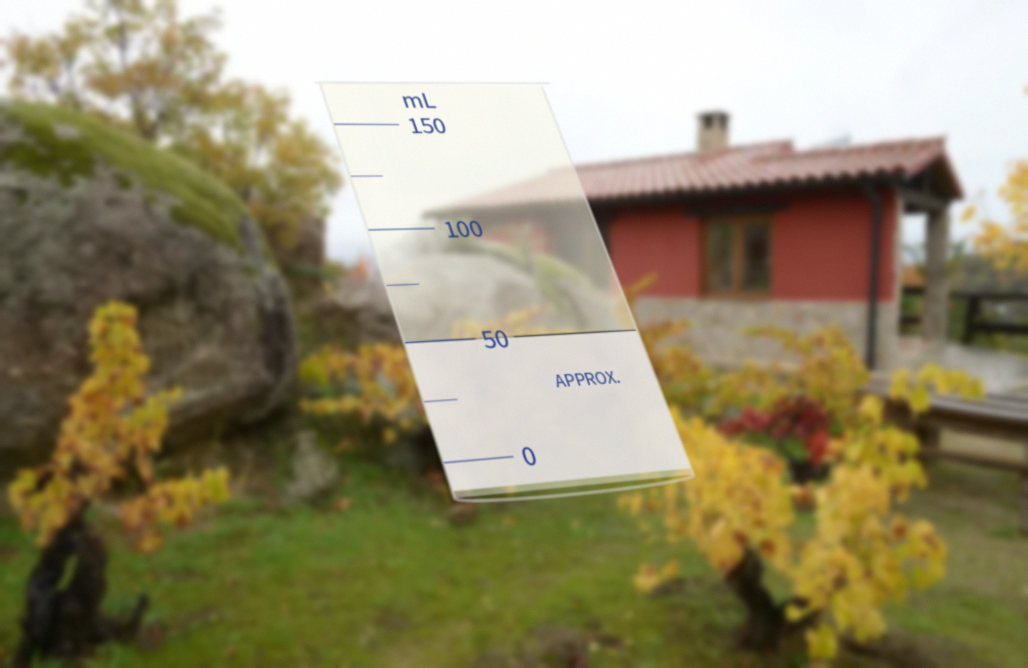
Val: 50 mL
